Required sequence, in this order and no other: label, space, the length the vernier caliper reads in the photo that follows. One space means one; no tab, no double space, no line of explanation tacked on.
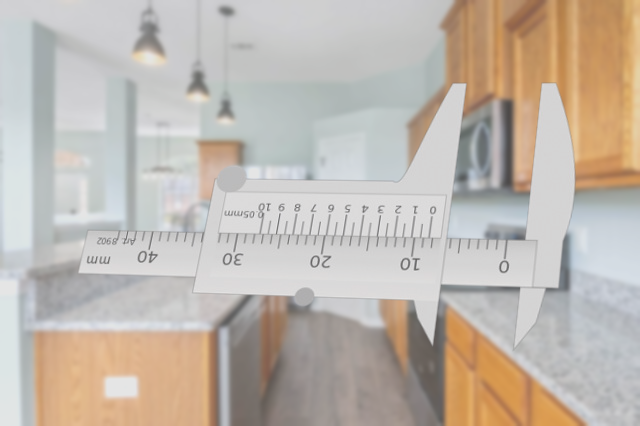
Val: 8.4 mm
